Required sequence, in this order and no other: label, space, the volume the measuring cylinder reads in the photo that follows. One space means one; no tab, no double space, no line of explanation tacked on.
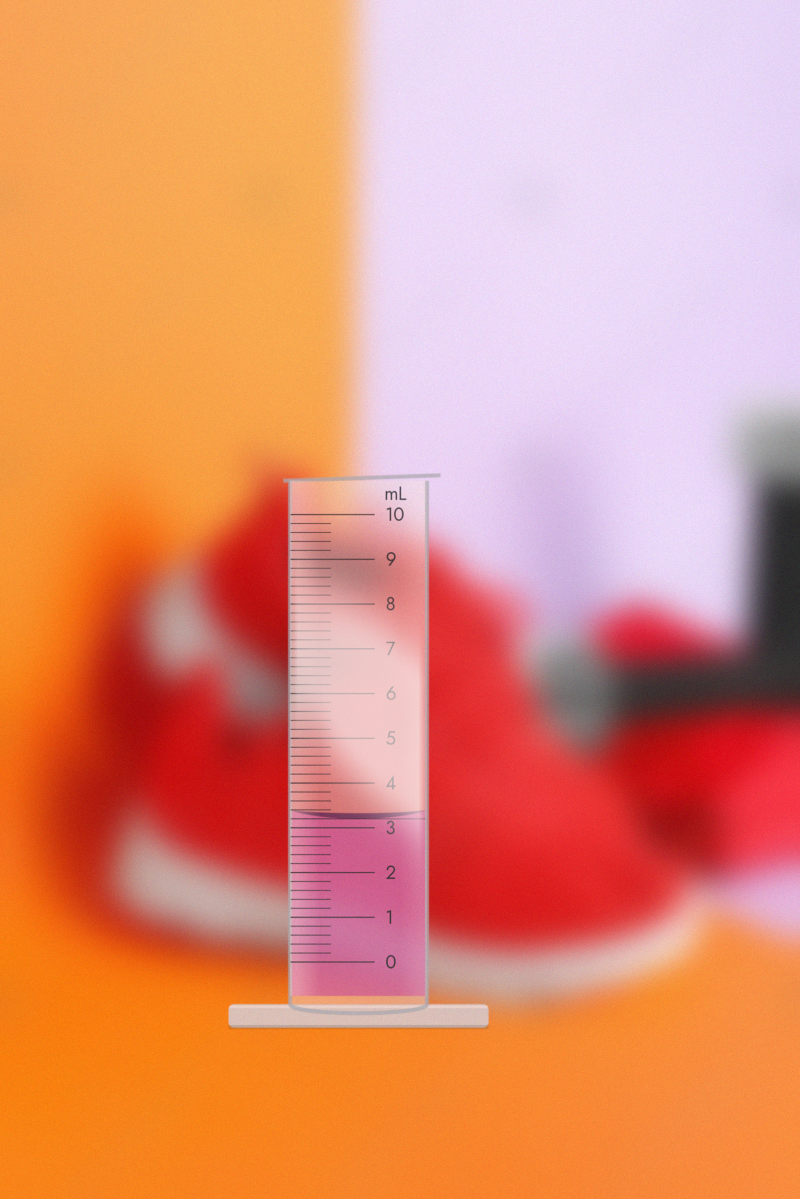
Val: 3.2 mL
